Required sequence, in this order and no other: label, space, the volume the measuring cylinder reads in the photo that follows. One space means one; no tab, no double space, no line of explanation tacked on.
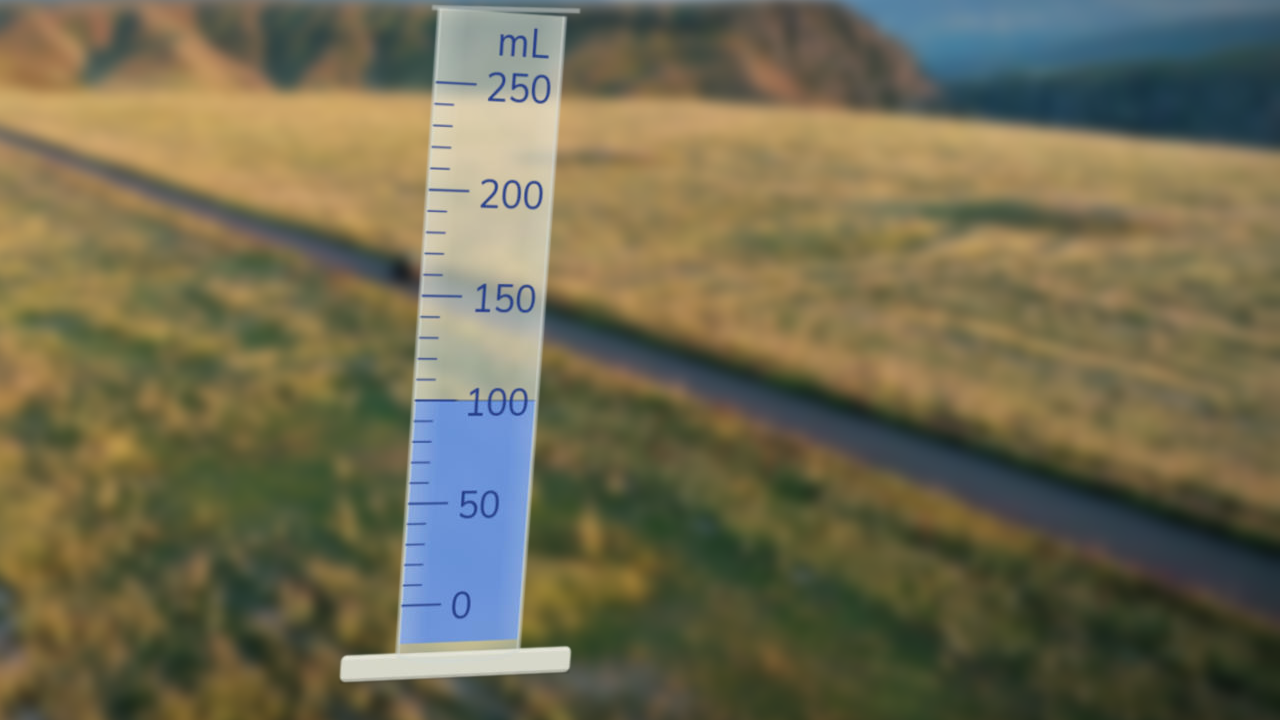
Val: 100 mL
